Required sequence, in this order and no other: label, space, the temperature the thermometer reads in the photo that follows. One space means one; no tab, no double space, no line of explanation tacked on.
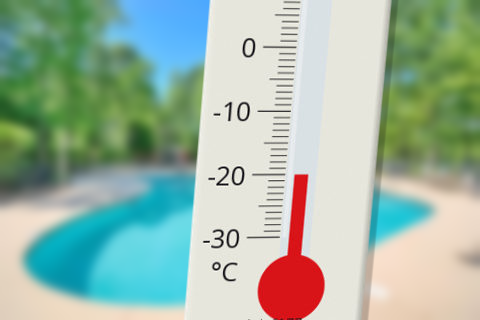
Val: -20 °C
